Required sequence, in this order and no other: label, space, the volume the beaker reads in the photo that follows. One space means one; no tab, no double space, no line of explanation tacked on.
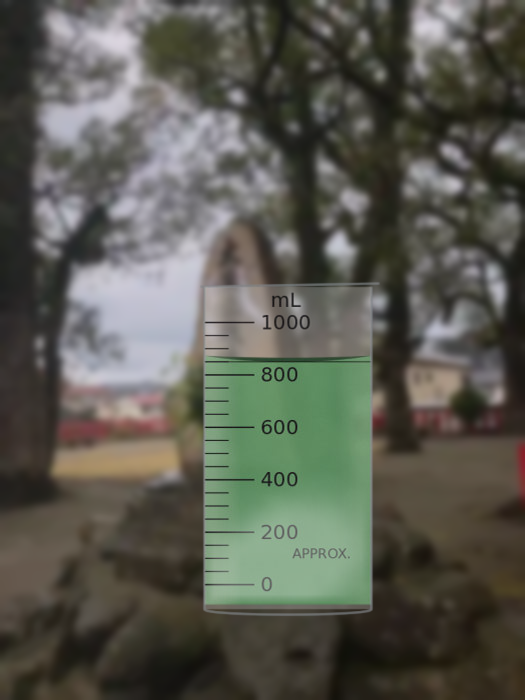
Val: 850 mL
